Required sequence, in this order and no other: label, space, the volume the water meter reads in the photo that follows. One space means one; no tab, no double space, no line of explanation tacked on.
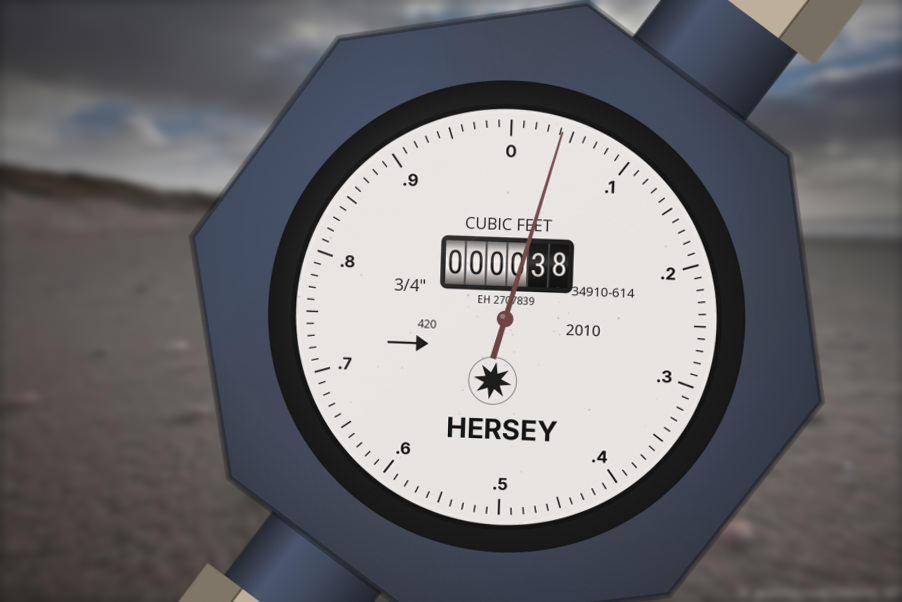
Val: 38.04 ft³
